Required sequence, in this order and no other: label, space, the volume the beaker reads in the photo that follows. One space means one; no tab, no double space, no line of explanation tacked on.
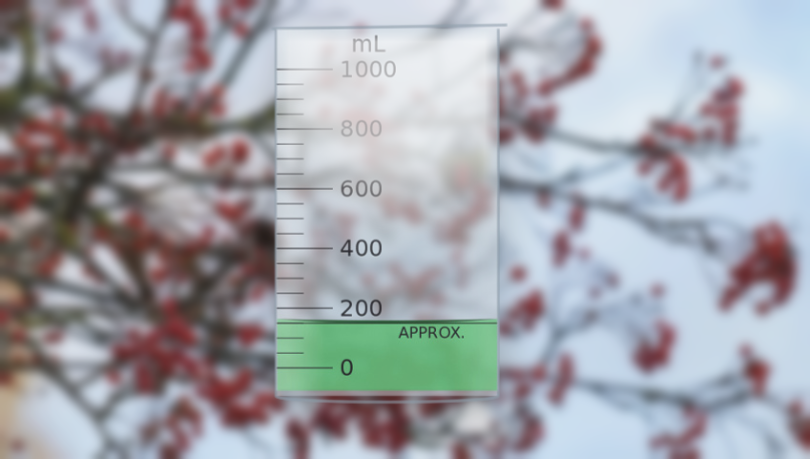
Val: 150 mL
